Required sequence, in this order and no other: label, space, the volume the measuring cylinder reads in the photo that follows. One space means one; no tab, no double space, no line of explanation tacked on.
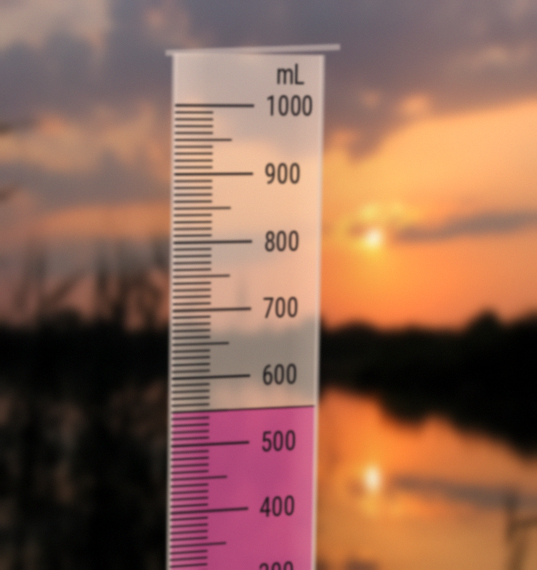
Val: 550 mL
